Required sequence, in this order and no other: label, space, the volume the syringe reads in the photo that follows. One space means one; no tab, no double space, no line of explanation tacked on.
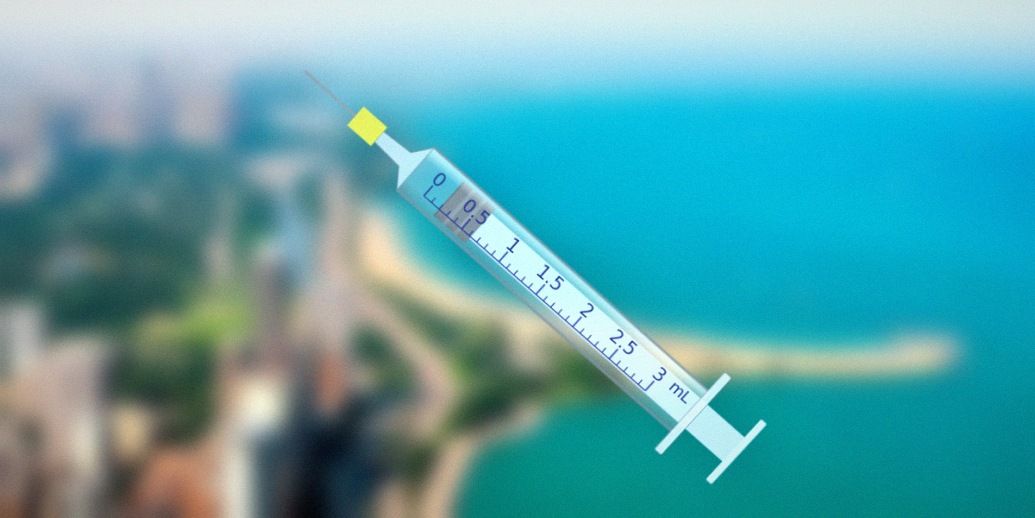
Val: 0.2 mL
